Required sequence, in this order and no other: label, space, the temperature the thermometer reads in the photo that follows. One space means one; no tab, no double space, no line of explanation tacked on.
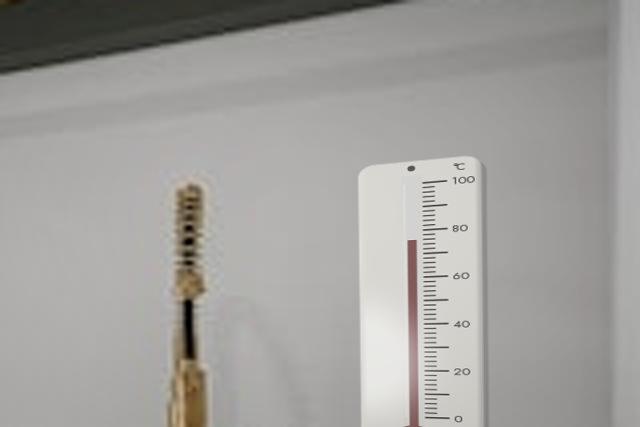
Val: 76 °C
